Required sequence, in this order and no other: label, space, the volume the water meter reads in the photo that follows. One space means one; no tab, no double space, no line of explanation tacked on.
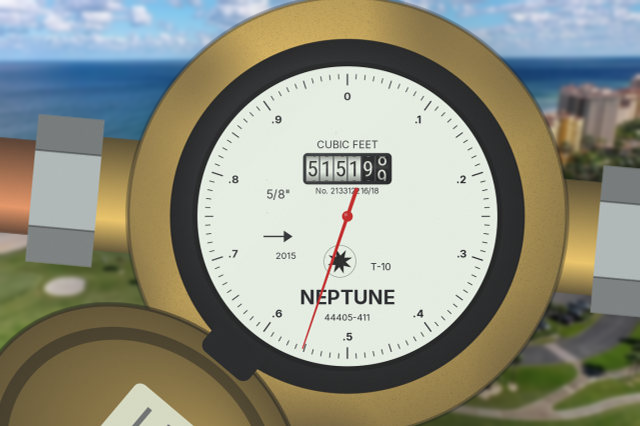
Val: 515198.55 ft³
